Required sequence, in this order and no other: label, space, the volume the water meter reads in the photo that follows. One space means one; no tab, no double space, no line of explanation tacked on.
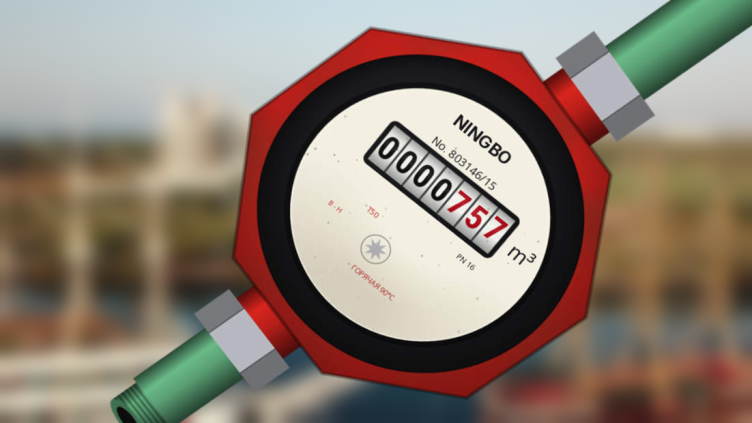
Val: 0.757 m³
